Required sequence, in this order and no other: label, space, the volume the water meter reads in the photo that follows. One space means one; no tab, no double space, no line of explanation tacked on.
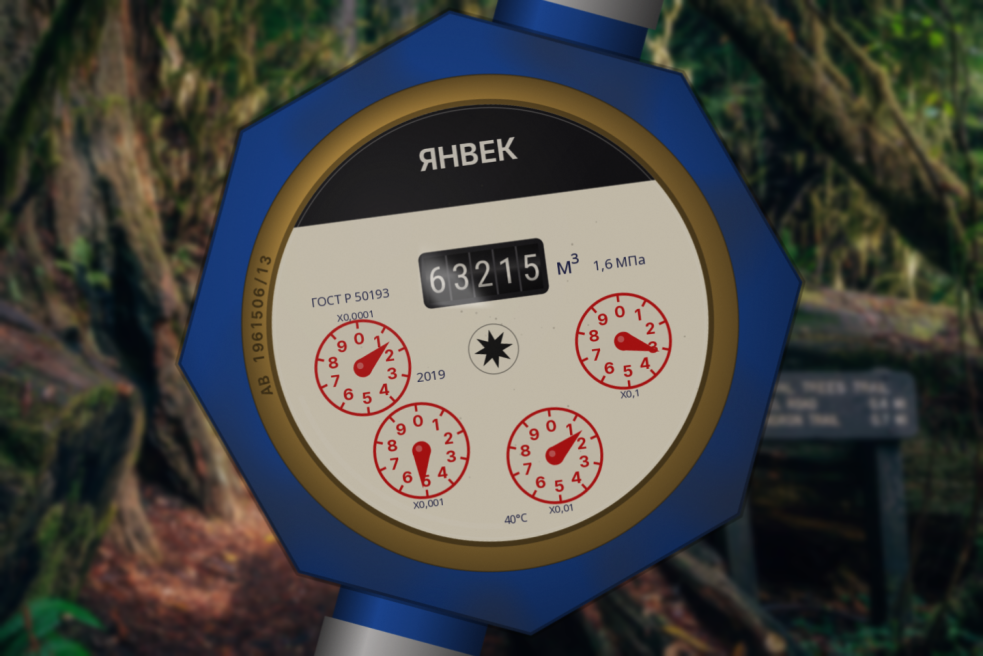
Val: 63215.3151 m³
